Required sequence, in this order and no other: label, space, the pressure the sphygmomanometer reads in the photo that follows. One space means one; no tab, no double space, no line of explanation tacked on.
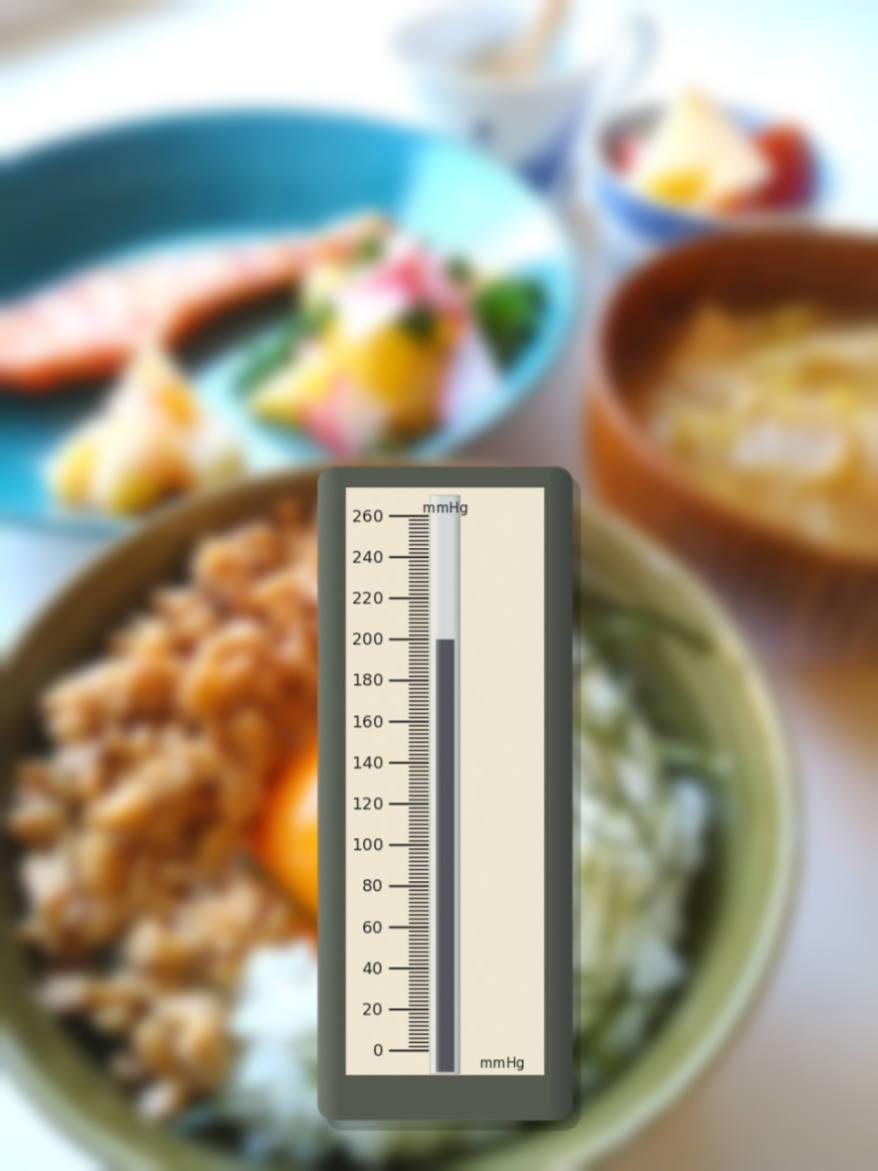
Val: 200 mmHg
